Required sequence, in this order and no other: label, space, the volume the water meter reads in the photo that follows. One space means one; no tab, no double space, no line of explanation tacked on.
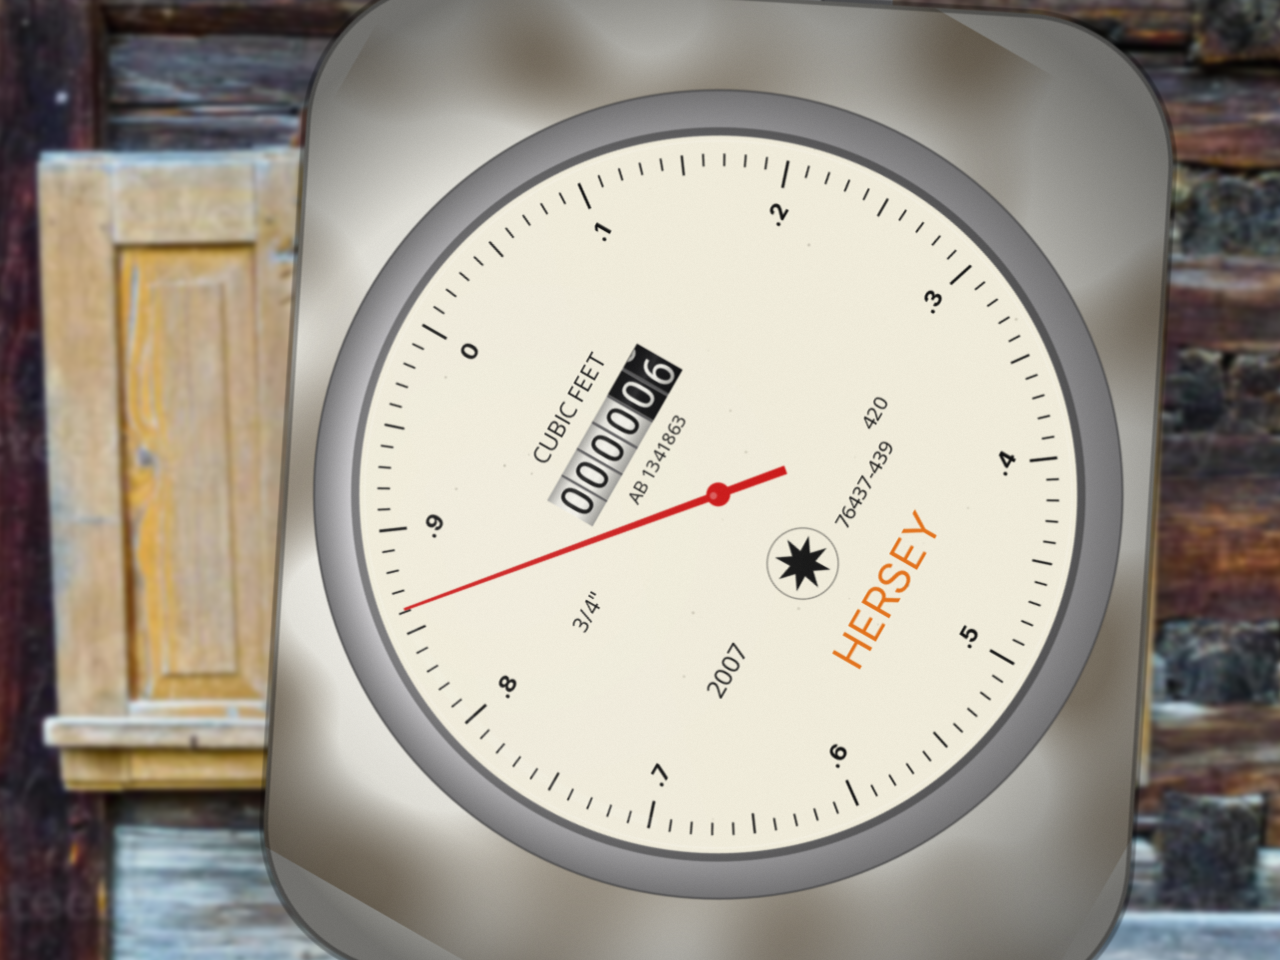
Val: 5.86 ft³
